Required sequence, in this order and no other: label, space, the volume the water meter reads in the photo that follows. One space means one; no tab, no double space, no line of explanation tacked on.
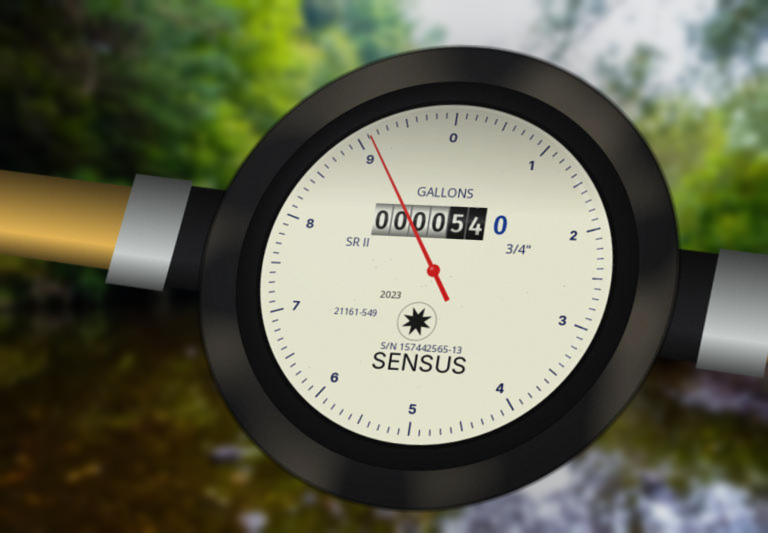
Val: 539.1 gal
